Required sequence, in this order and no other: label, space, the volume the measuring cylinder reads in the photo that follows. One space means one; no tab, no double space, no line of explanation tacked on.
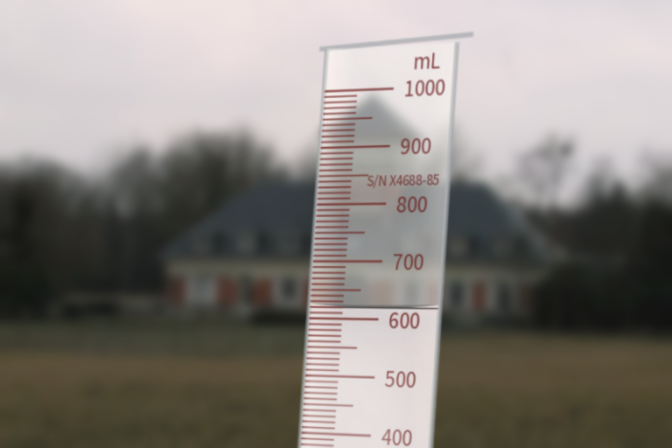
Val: 620 mL
